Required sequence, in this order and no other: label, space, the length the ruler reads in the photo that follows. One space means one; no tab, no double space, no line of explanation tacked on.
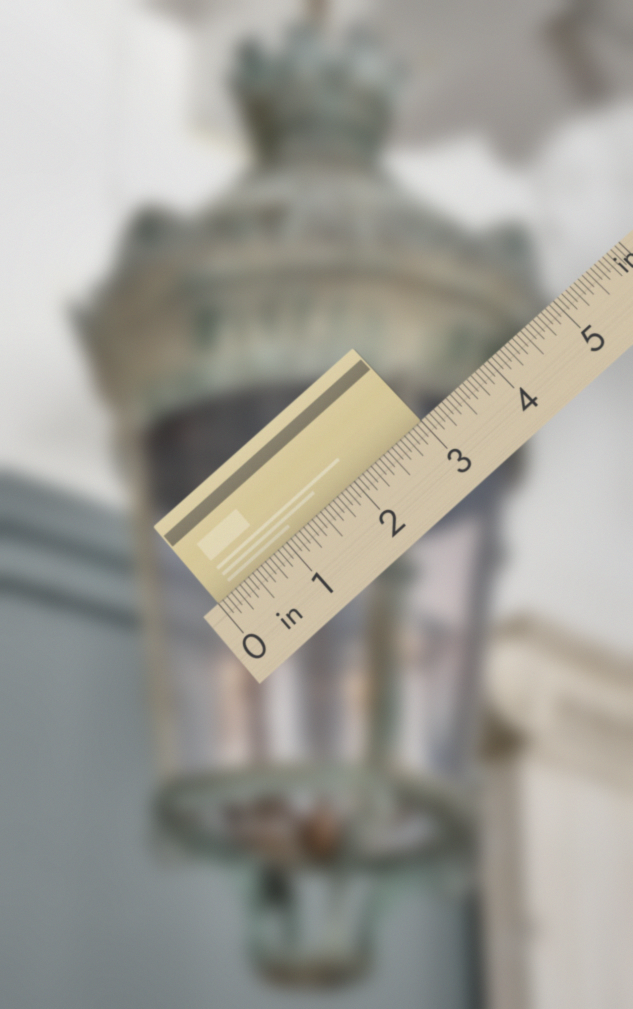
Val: 3 in
